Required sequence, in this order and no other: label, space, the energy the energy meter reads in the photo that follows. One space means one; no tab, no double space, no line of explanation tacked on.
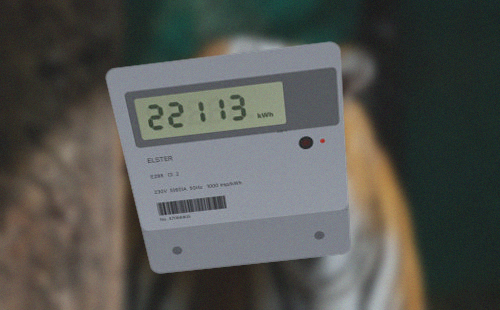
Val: 22113 kWh
